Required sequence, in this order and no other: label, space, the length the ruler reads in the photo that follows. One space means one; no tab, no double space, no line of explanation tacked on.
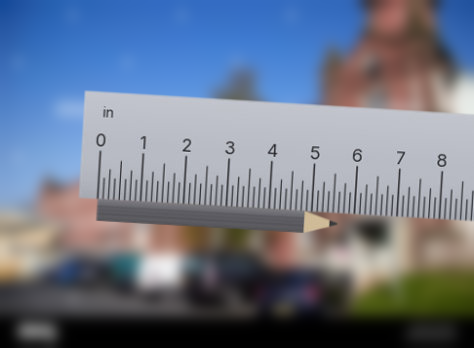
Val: 5.625 in
